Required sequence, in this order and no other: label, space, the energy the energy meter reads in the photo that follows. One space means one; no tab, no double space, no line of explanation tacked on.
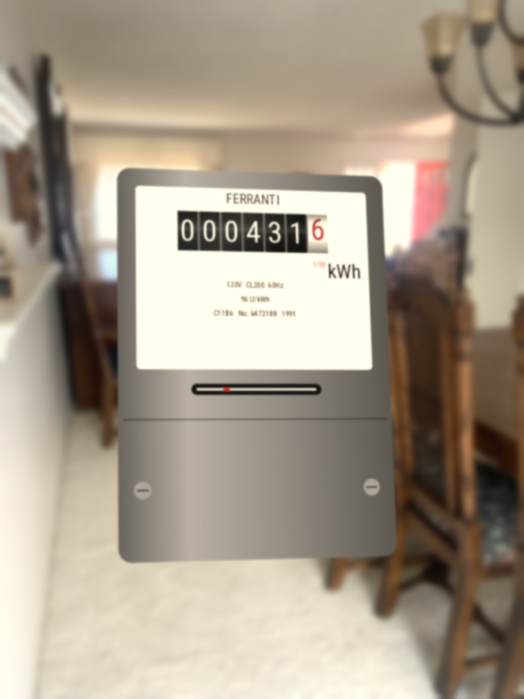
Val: 431.6 kWh
